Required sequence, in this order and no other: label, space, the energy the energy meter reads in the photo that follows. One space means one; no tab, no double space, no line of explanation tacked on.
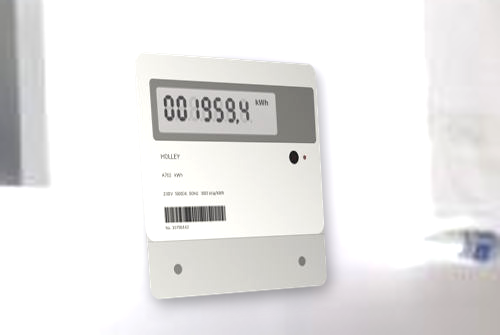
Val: 1959.4 kWh
